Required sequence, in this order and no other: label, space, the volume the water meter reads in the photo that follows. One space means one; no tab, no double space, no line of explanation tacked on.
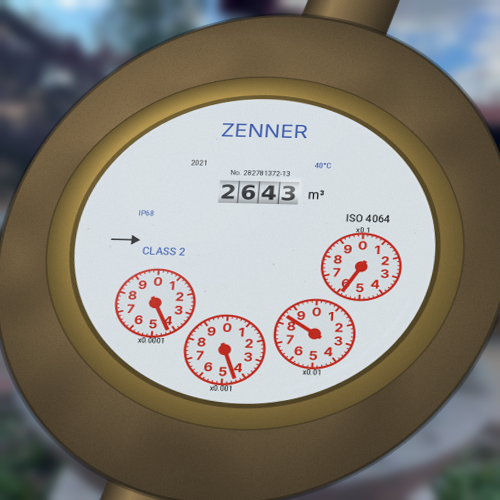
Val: 2643.5844 m³
